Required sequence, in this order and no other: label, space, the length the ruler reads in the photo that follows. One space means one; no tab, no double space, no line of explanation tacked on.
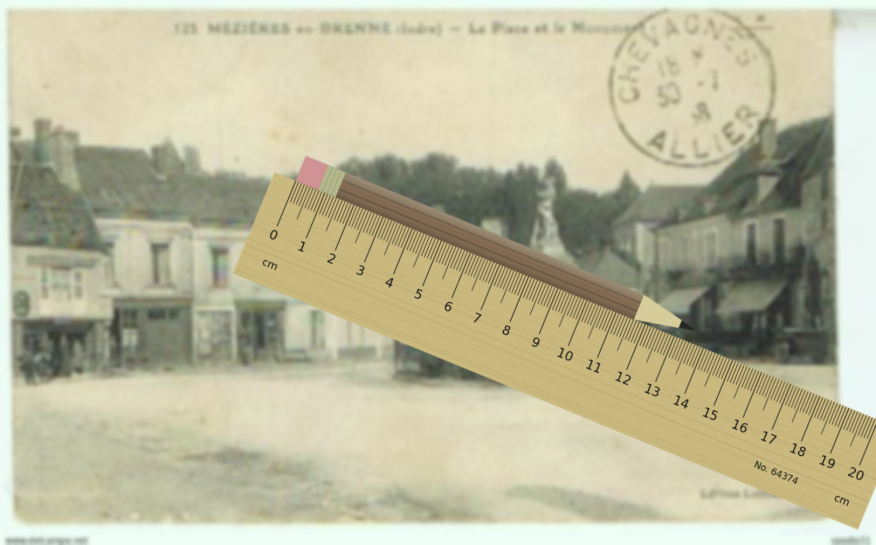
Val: 13.5 cm
